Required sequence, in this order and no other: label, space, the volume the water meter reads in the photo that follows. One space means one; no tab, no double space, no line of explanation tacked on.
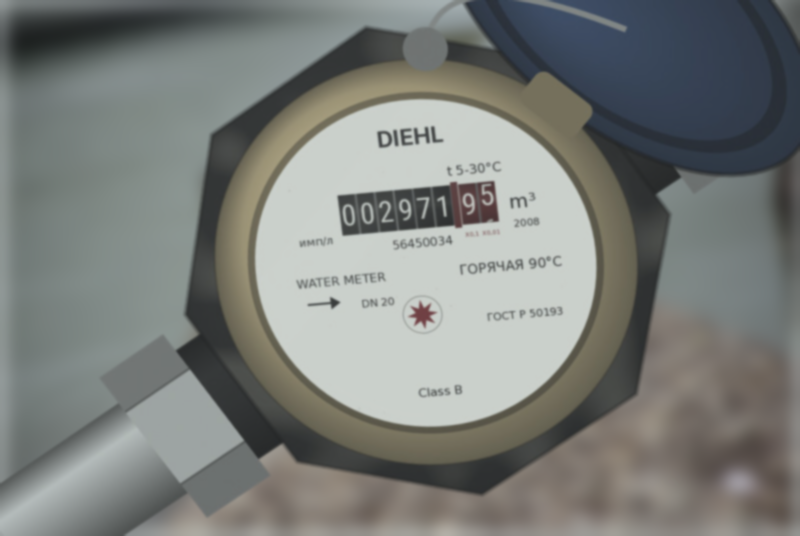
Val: 2971.95 m³
